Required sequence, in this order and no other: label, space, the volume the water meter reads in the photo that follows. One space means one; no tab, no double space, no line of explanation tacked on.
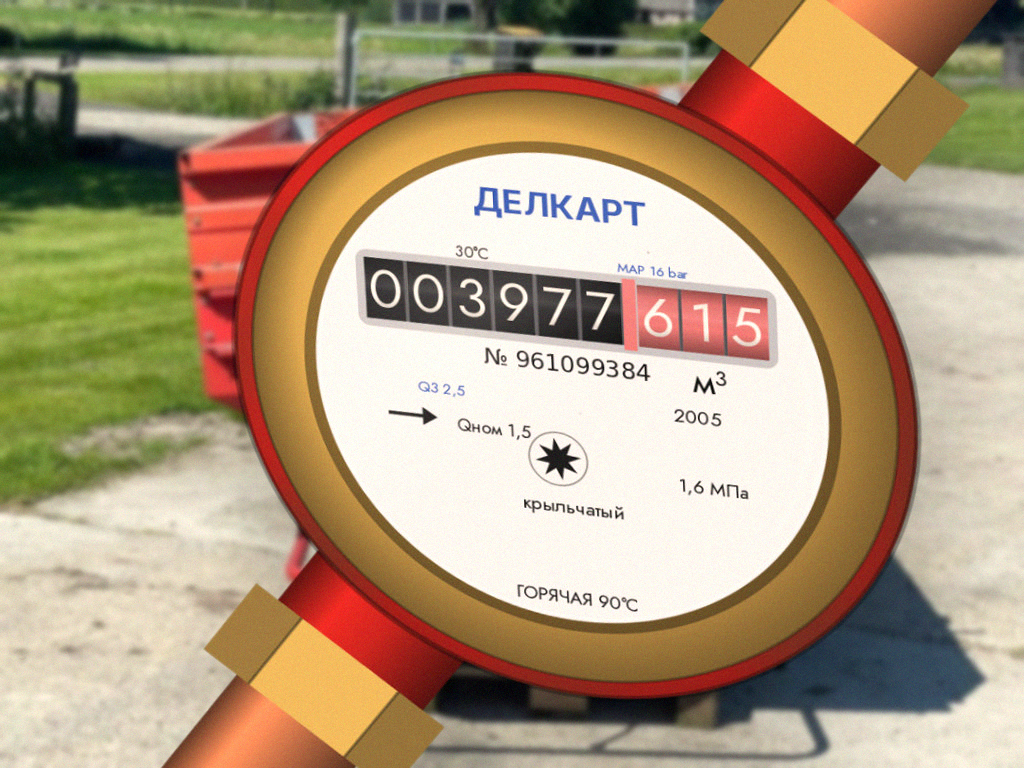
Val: 3977.615 m³
